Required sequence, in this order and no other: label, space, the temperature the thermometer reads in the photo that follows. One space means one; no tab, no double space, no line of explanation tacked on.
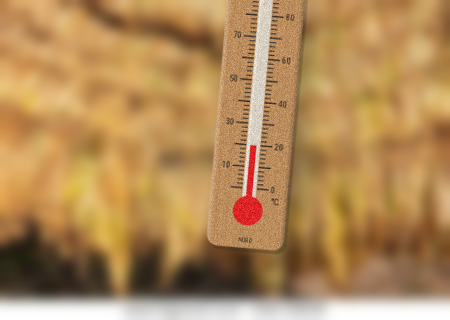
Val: 20 °C
